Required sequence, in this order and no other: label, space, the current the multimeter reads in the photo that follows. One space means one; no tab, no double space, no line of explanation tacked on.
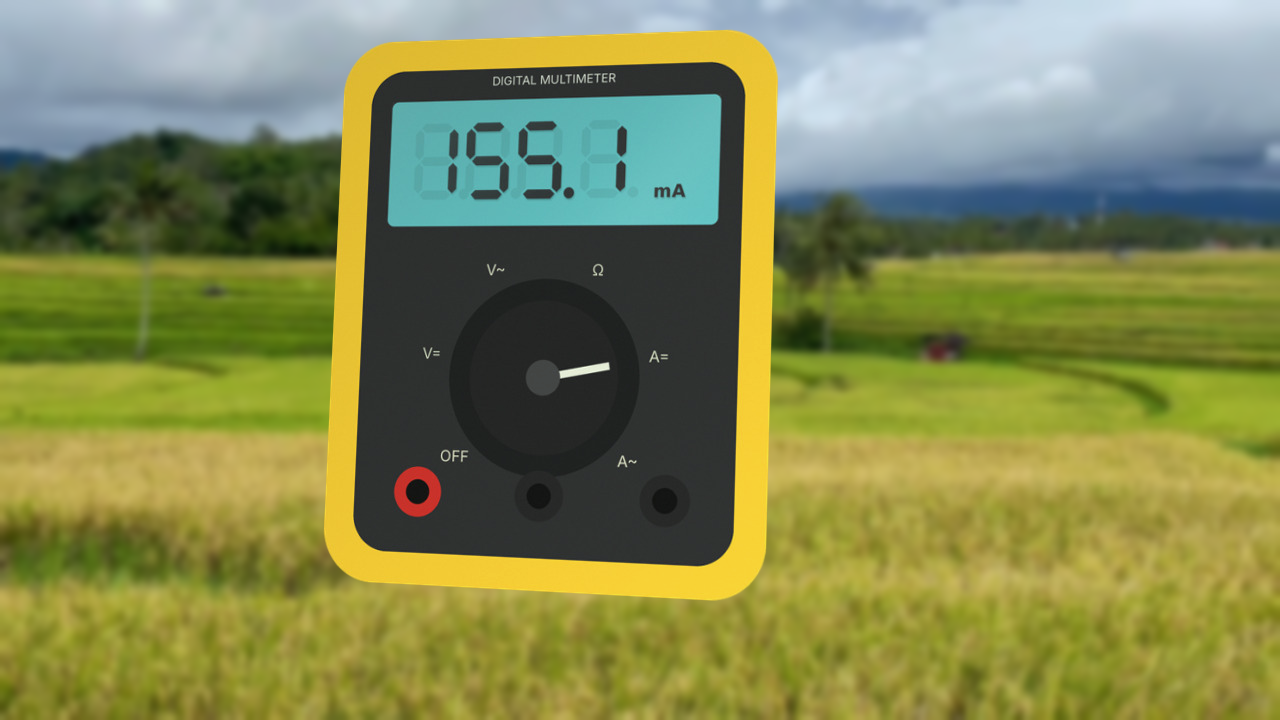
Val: 155.1 mA
